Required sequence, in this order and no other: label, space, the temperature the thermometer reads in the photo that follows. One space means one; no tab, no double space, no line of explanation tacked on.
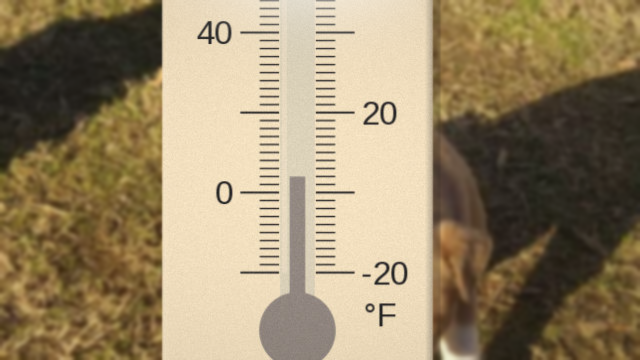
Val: 4 °F
